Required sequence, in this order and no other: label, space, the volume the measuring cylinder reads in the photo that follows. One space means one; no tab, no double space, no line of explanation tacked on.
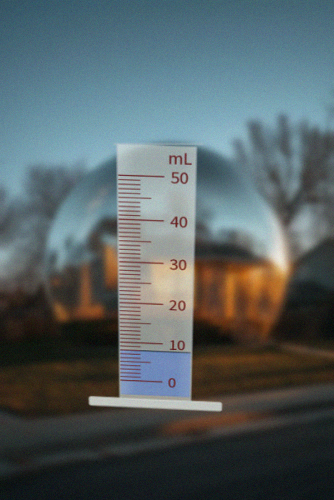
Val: 8 mL
